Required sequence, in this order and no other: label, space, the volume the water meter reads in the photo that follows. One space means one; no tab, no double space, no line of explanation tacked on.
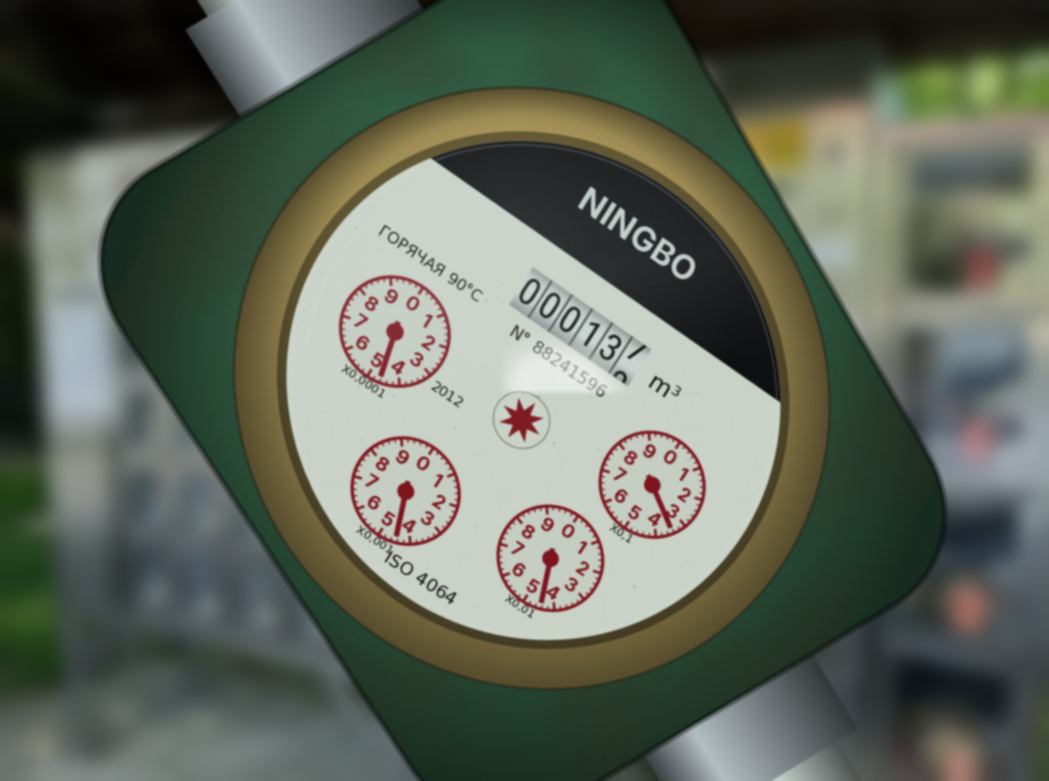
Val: 137.3444 m³
